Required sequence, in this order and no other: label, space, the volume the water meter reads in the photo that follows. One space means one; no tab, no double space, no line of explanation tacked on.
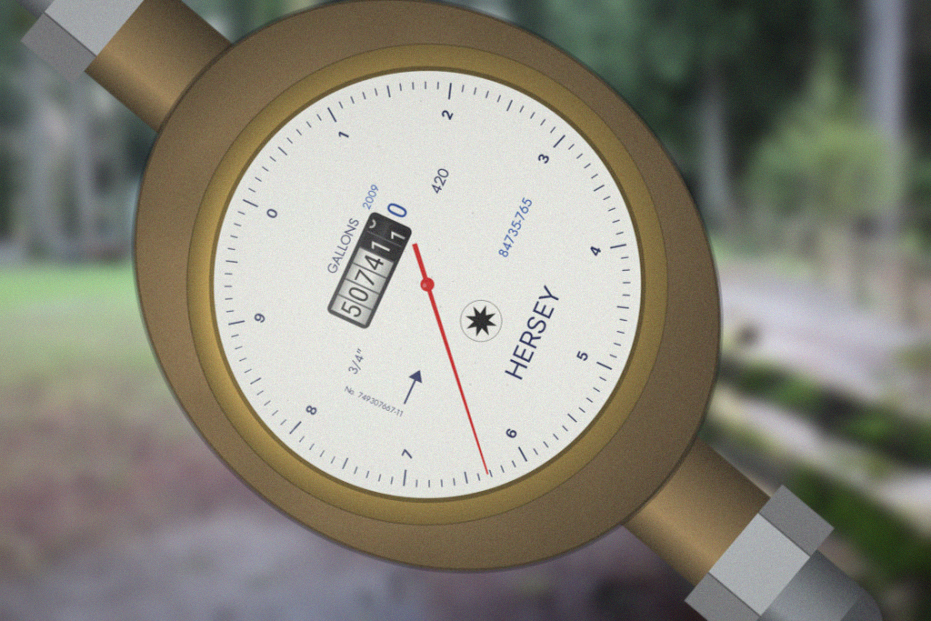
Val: 5074106.3 gal
